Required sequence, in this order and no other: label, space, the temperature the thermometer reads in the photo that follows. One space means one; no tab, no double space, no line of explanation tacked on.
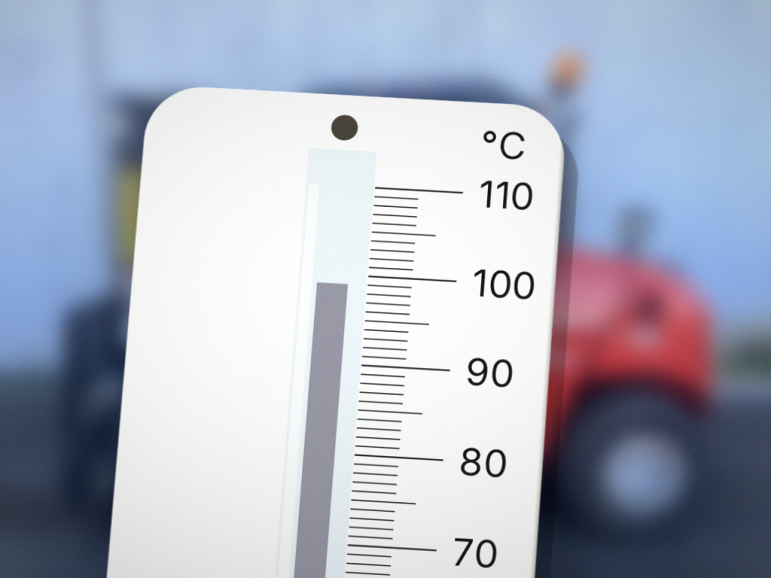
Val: 99 °C
